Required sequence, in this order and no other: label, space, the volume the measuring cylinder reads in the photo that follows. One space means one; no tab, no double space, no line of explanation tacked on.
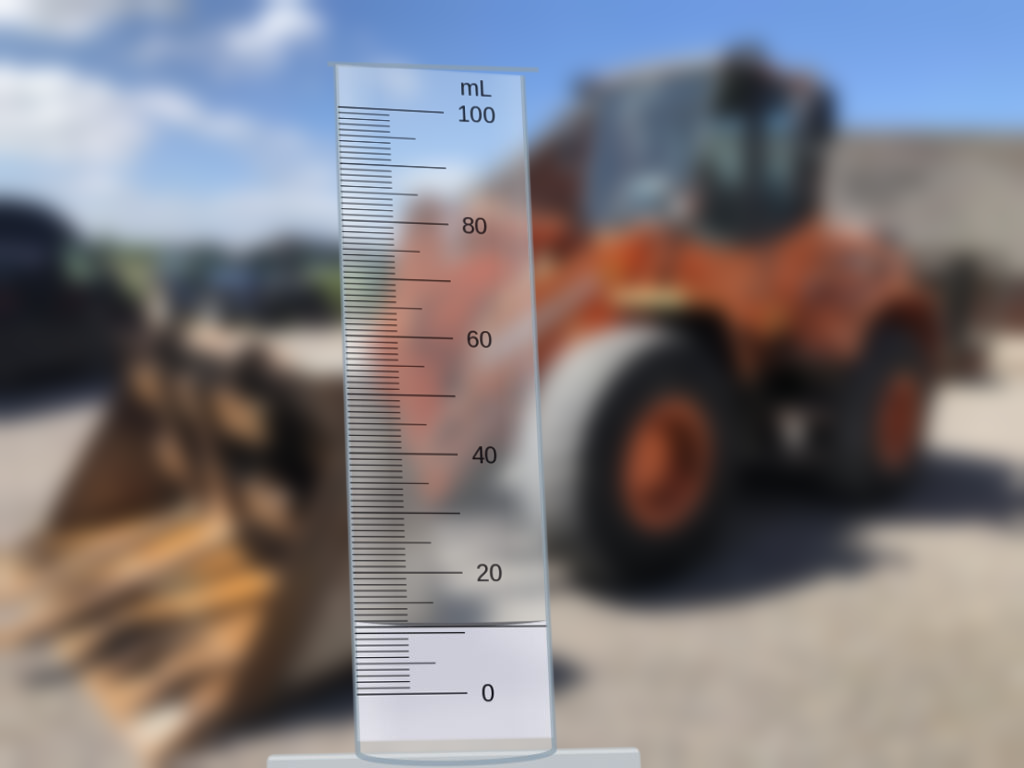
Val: 11 mL
